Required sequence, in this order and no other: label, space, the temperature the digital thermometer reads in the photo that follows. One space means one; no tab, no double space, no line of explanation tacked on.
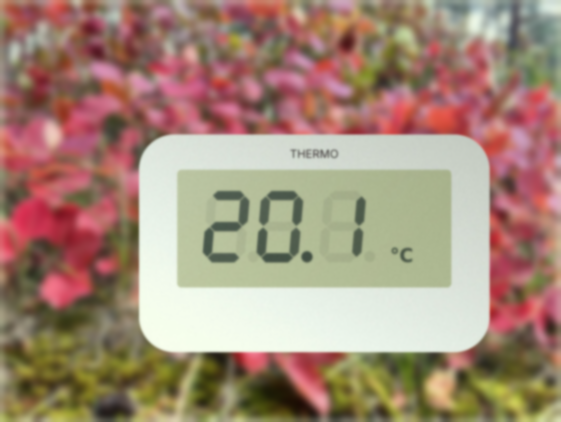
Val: 20.1 °C
